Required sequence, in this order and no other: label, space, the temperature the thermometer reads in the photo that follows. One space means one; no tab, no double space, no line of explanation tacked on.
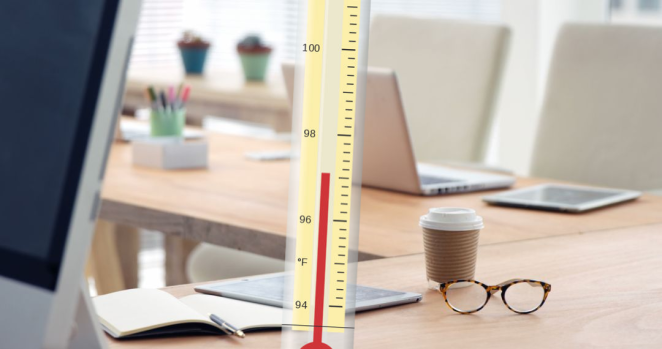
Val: 97.1 °F
